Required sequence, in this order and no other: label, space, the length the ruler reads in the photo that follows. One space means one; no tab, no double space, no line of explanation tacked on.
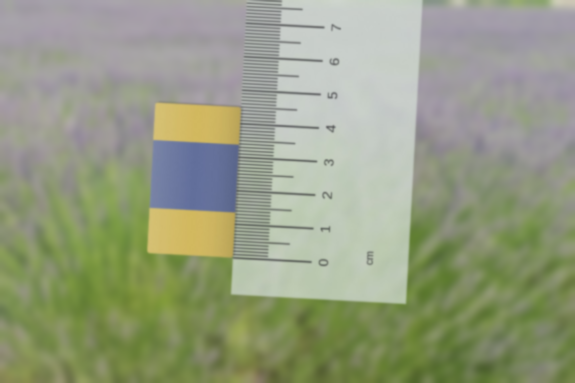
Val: 4.5 cm
